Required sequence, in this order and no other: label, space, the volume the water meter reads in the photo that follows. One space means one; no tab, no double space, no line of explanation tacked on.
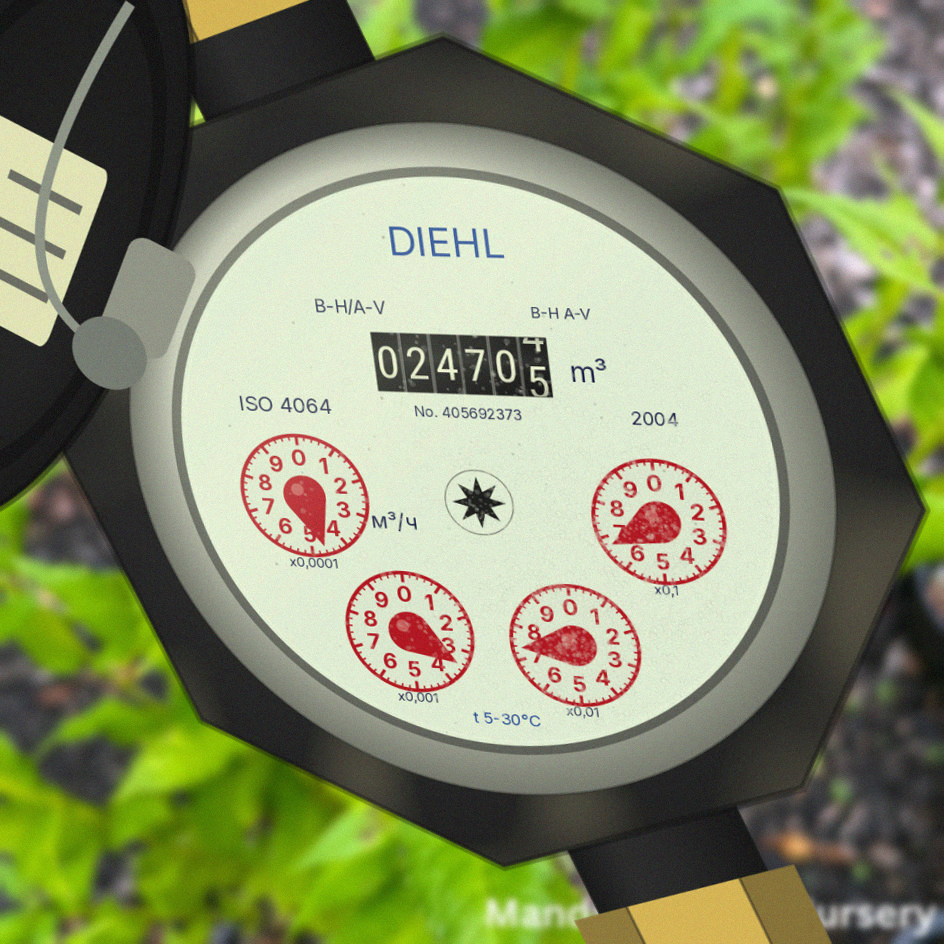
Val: 24704.6734 m³
